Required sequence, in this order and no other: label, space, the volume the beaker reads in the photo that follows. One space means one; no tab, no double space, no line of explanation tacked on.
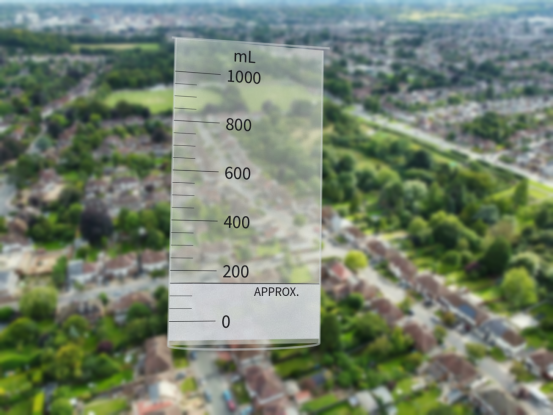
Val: 150 mL
